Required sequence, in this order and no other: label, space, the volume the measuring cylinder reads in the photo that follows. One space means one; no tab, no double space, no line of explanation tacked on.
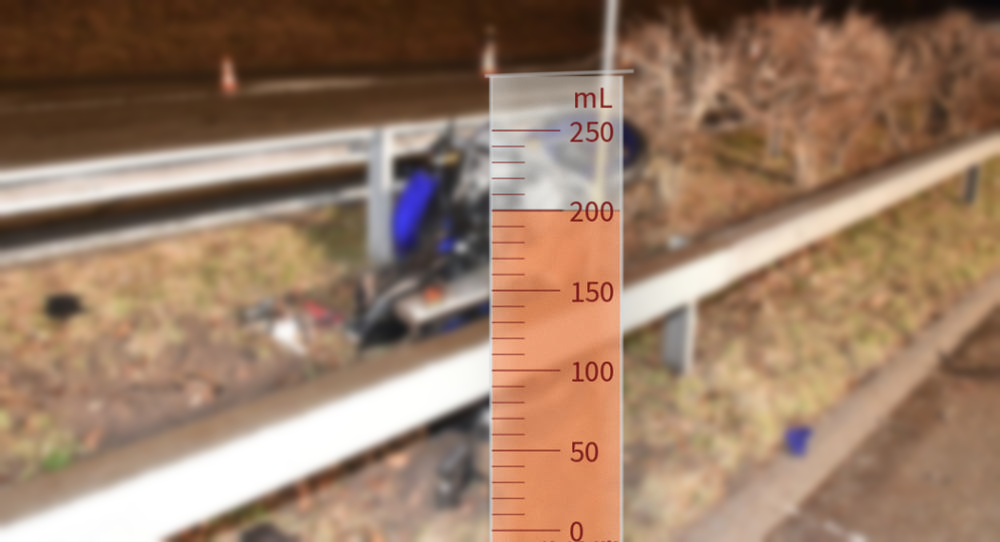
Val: 200 mL
